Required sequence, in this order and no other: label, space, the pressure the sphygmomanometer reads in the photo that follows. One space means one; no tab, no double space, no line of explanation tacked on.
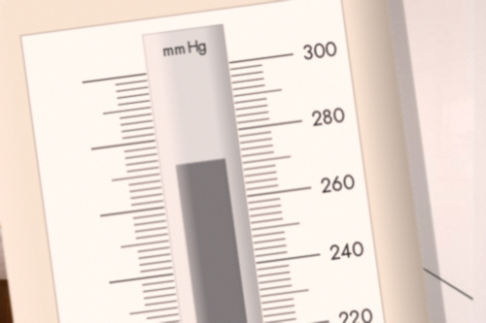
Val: 272 mmHg
